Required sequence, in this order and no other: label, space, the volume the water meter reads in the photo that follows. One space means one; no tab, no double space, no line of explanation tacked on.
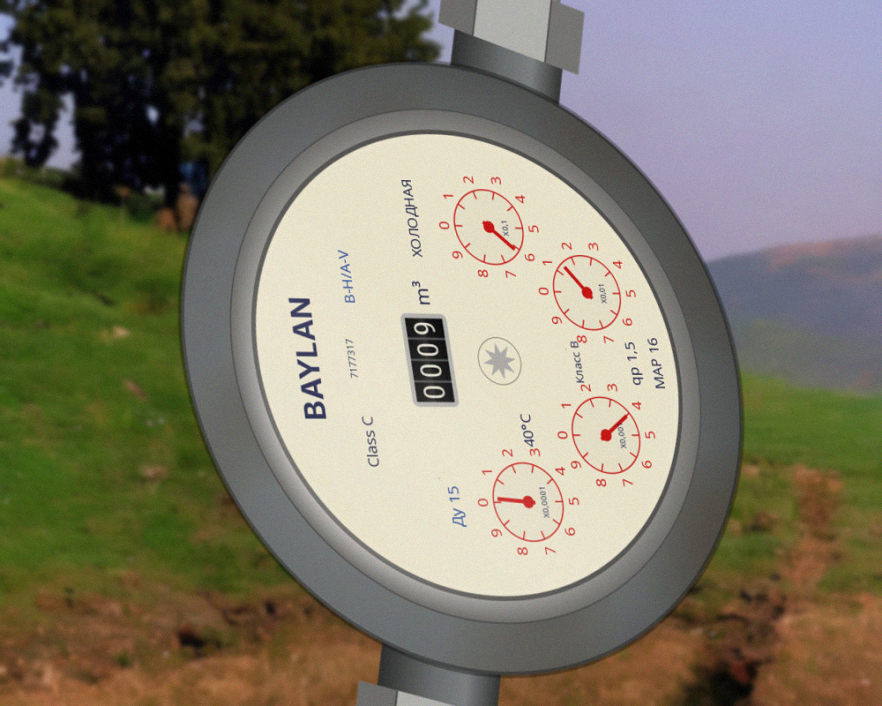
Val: 9.6140 m³
